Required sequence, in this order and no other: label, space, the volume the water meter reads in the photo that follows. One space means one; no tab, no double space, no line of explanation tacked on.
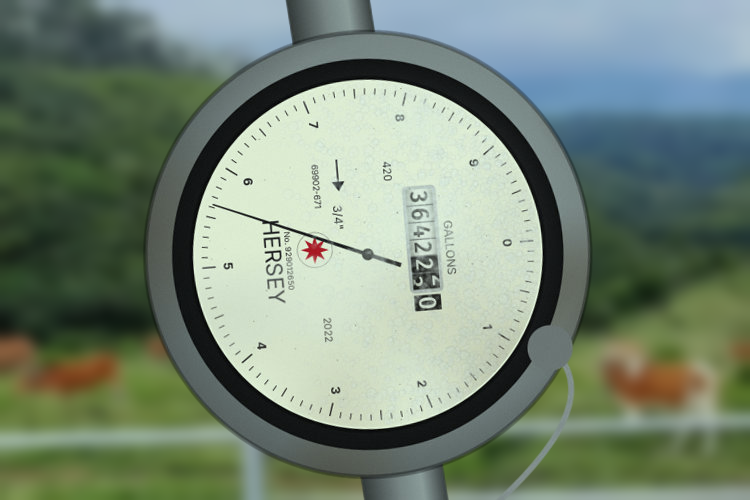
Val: 3642225.6 gal
